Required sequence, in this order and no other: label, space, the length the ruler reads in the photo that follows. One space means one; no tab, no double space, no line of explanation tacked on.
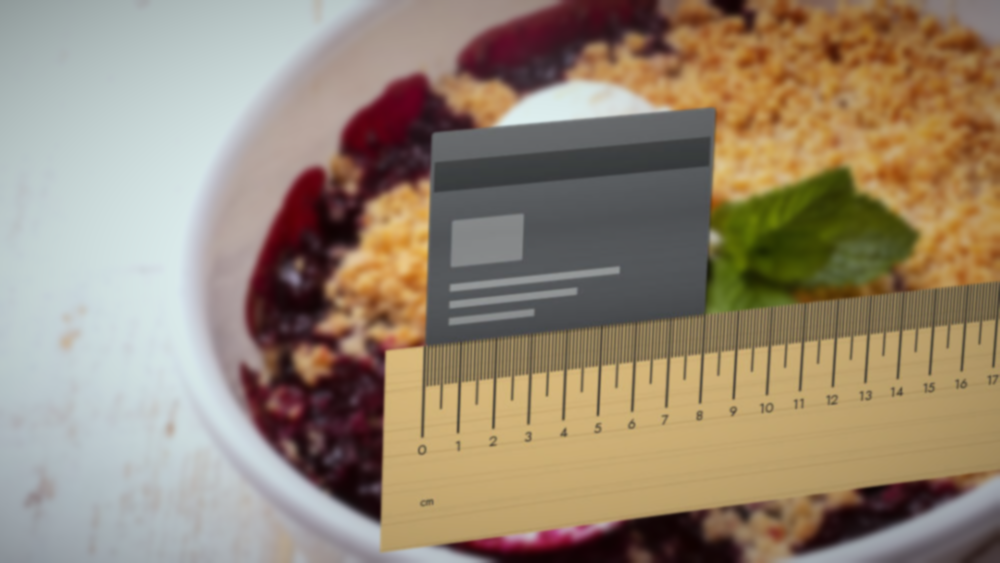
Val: 8 cm
